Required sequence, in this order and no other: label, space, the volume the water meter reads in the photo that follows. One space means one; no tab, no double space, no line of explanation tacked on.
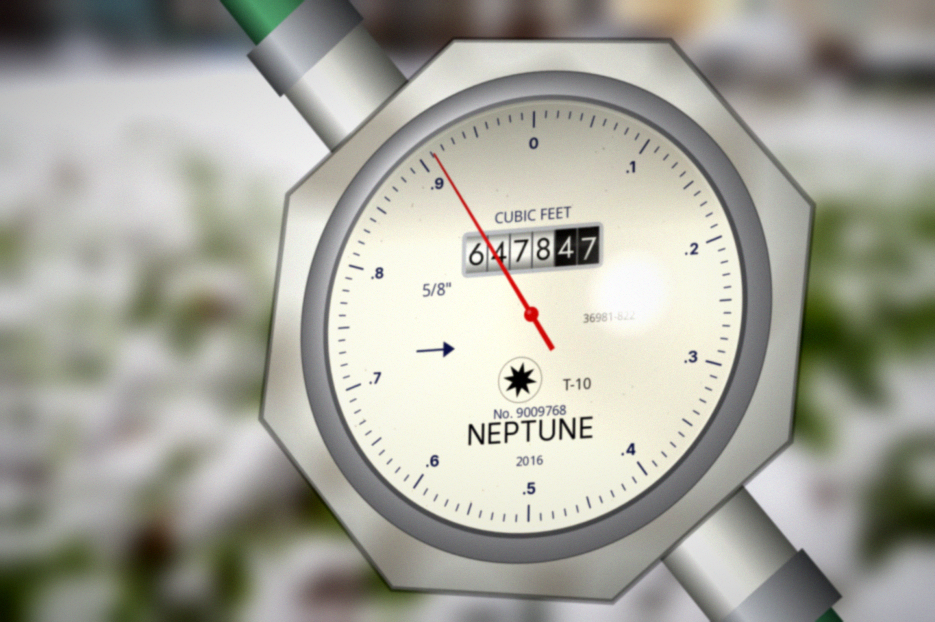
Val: 647846.91 ft³
